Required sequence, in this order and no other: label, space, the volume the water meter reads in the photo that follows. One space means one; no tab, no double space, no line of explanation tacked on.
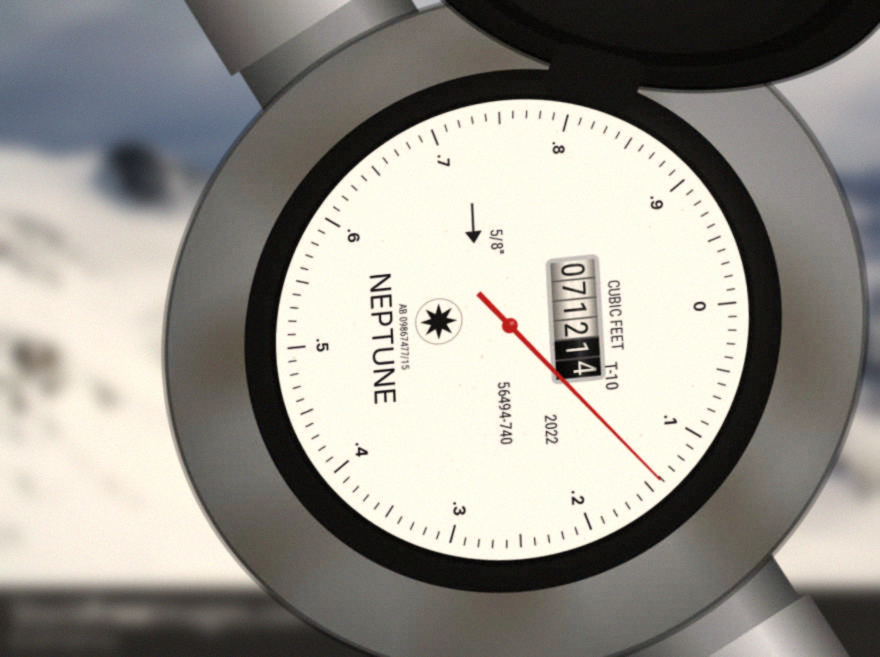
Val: 71214.14 ft³
